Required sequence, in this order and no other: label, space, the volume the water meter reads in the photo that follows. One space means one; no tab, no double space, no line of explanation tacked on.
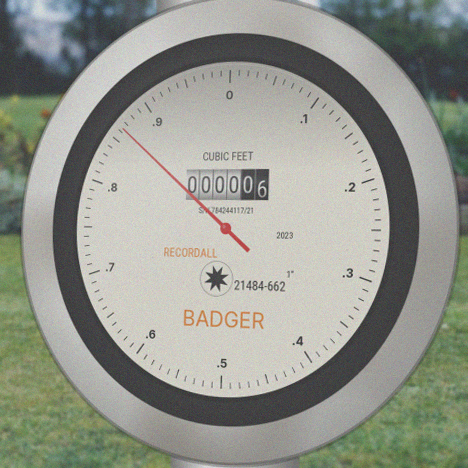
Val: 5.86 ft³
